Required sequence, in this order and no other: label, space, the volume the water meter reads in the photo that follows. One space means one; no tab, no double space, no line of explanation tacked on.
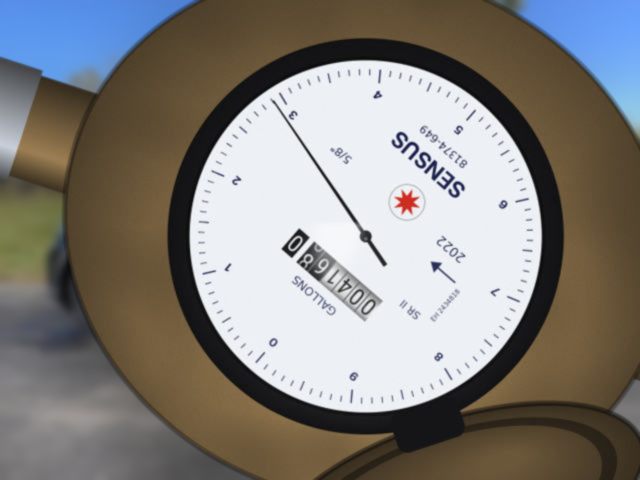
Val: 41682.9 gal
